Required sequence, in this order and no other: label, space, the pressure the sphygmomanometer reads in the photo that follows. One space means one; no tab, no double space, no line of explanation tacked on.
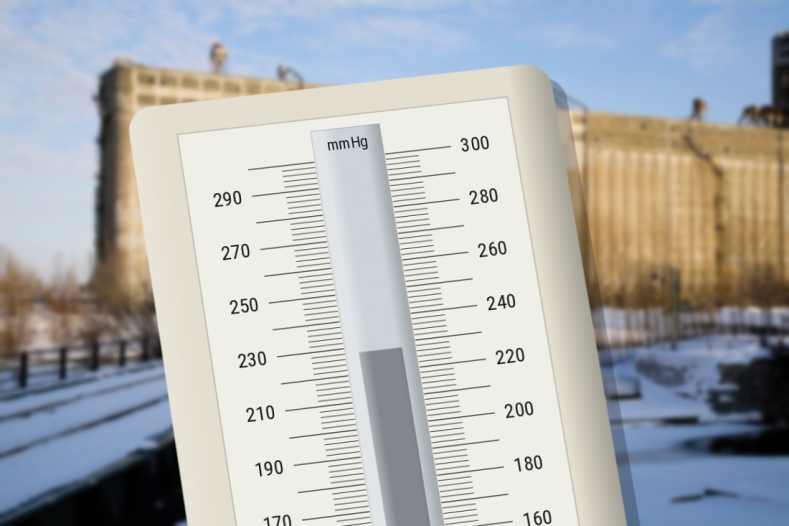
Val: 228 mmHg
